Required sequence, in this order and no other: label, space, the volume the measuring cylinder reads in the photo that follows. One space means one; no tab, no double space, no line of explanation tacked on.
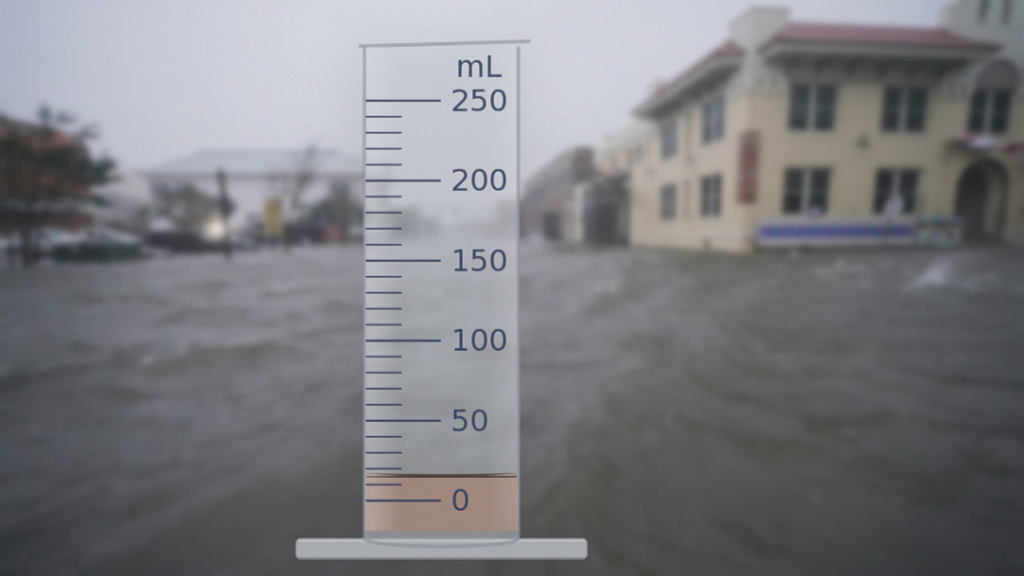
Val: 15 mL
